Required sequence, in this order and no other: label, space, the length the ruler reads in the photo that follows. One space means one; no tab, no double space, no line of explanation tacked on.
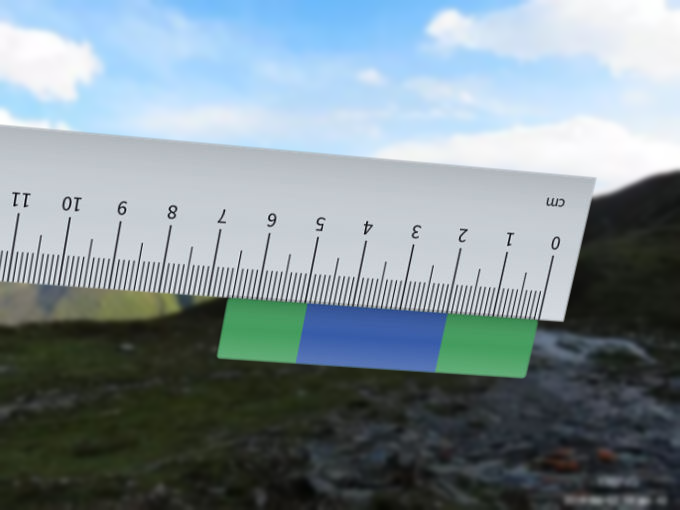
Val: 6.6 cm
